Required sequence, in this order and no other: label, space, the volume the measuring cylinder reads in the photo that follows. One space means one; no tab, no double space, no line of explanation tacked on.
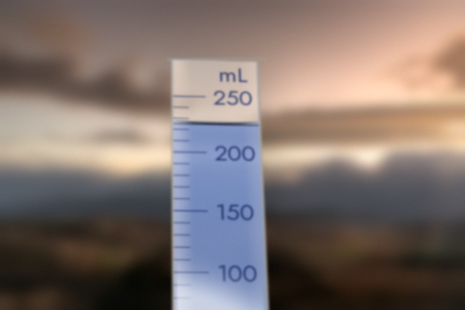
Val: 225 mL
